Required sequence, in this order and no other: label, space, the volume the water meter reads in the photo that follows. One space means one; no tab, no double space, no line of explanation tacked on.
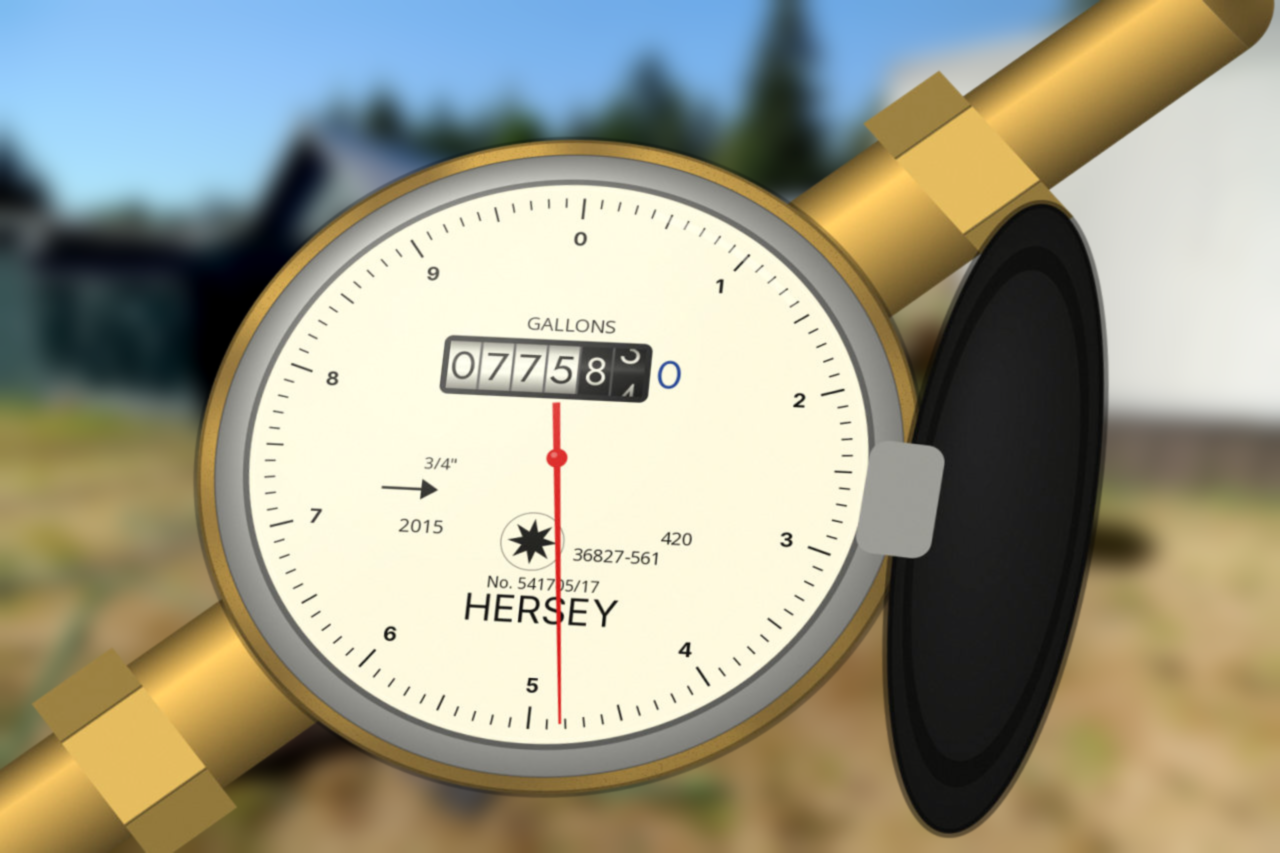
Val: 775834.8 gal
